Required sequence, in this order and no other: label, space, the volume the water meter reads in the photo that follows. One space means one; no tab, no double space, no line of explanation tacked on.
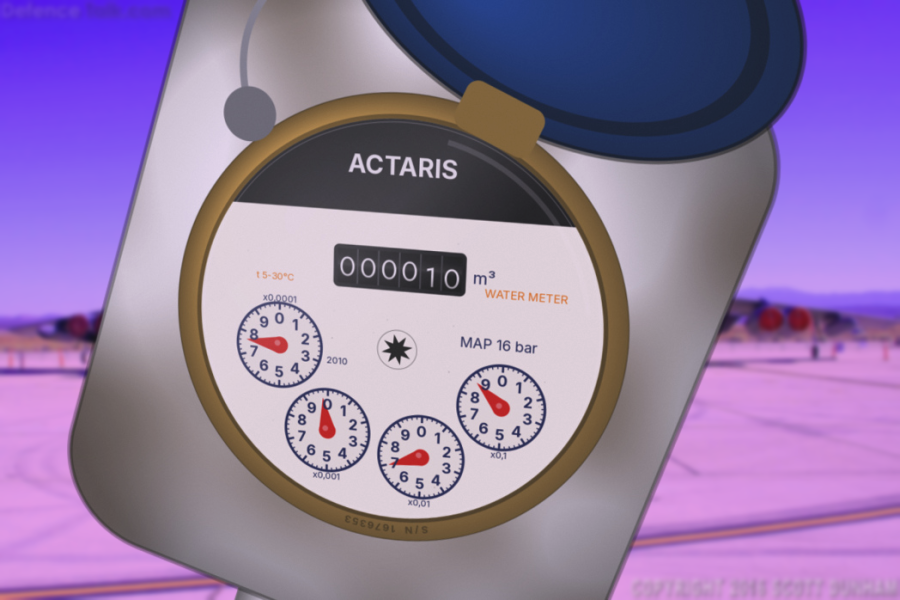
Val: 9.8697 m³
